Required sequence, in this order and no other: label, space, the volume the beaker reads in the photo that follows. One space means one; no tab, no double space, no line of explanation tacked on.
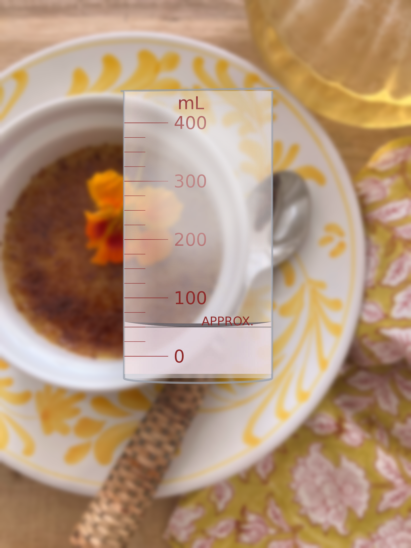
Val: 50 mL
